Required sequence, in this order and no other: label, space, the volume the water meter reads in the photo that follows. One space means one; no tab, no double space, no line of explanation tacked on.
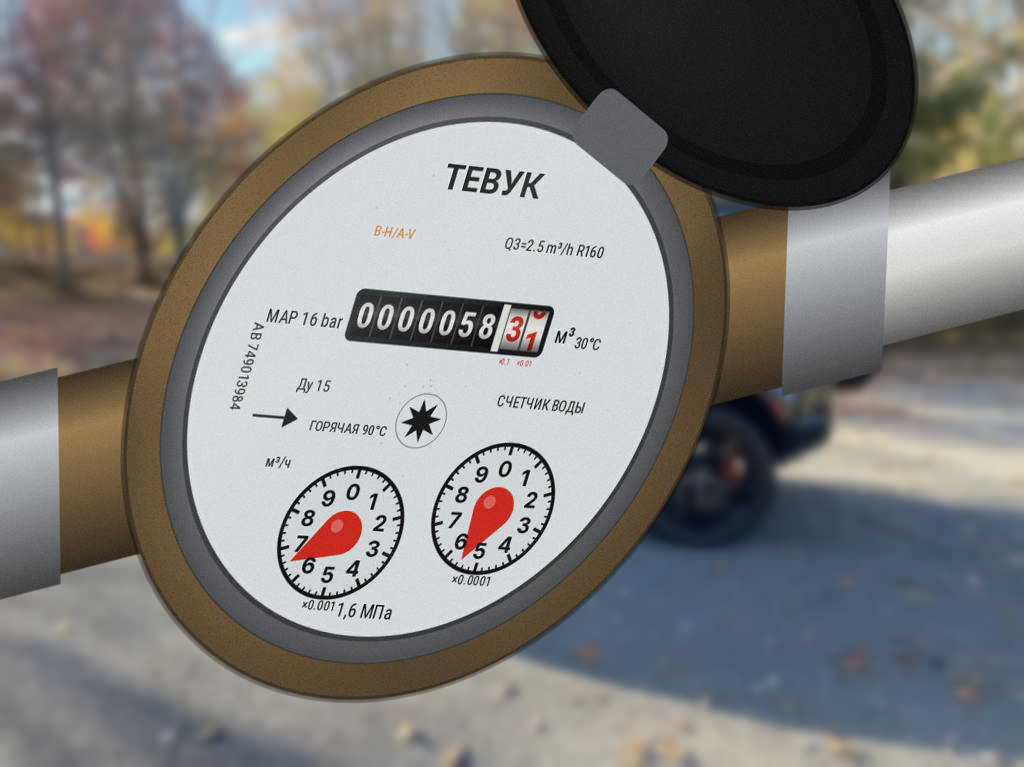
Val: 58.3065 m³
